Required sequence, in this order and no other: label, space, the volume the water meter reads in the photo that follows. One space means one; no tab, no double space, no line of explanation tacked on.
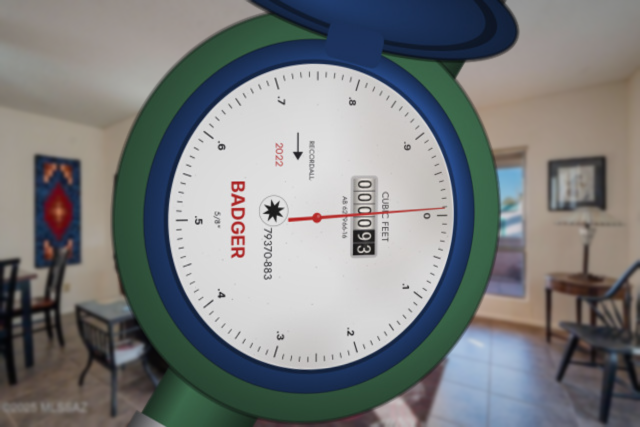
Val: 92.99 ft³
